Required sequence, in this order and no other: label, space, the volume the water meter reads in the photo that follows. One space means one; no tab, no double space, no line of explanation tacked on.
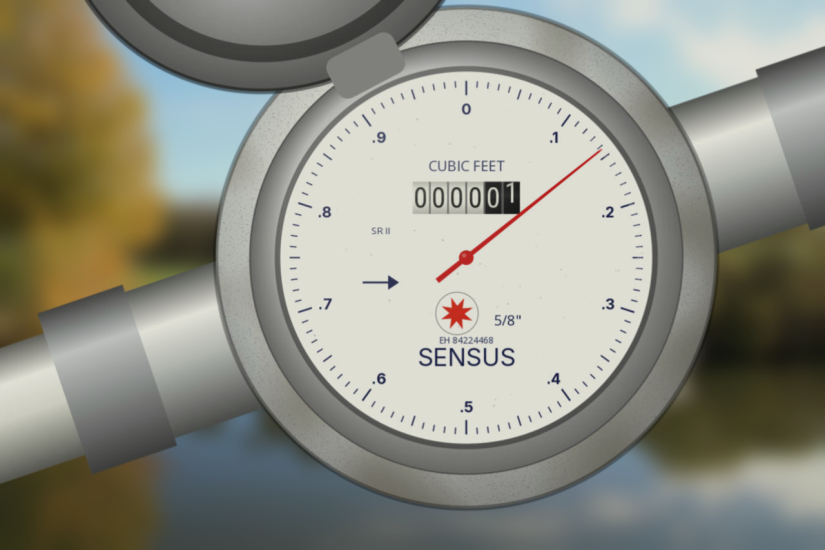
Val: 1.14 ft³
